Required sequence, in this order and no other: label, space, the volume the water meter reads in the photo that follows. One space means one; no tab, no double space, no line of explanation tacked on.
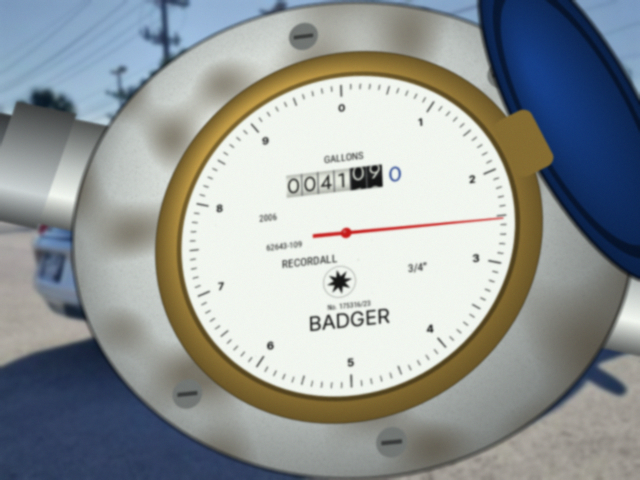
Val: 41092.5 gal
